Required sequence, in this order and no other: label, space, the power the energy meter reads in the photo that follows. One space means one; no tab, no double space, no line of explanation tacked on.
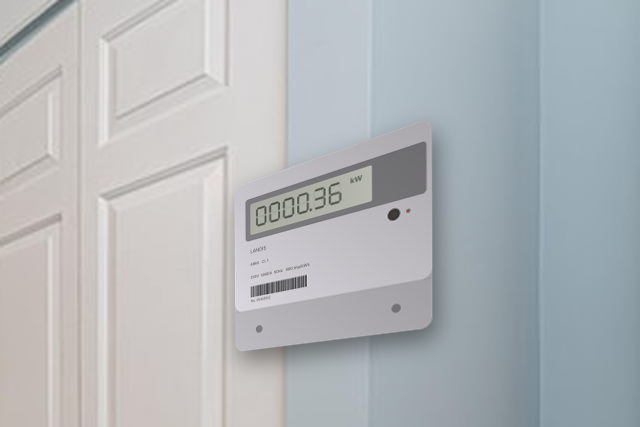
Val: 0.36 kW
